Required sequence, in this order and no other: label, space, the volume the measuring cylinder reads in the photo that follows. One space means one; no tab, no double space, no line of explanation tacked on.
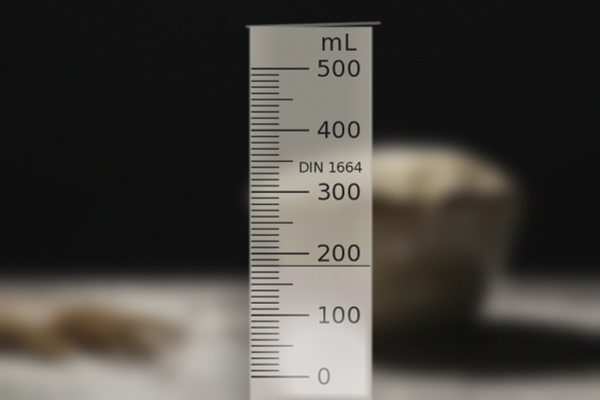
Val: 180 mL
